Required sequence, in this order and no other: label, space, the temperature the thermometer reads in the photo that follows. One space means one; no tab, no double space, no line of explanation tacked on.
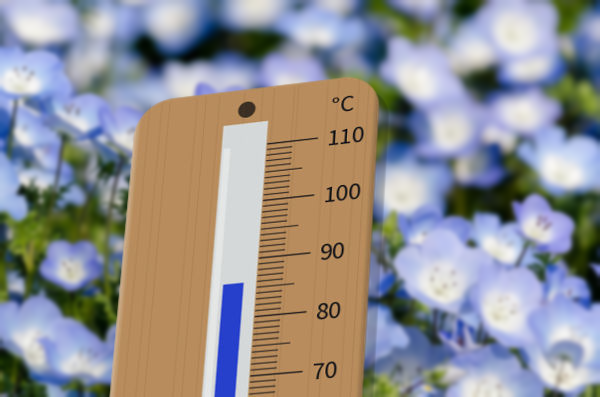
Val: 86 °C
